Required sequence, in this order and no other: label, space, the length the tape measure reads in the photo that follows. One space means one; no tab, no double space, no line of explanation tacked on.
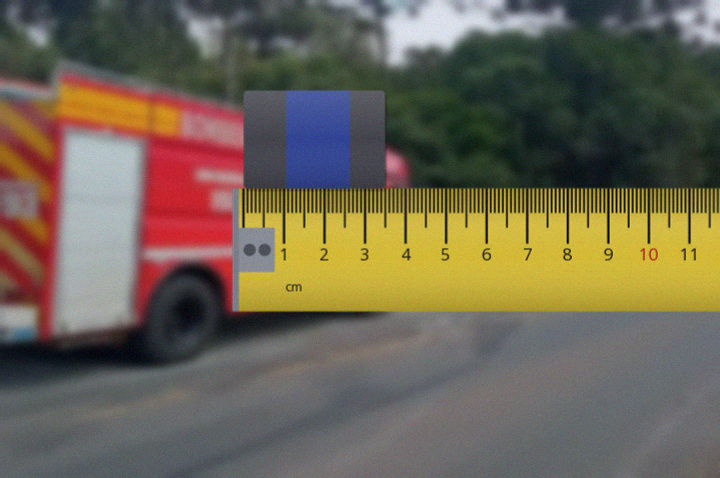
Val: 3.5 cm
